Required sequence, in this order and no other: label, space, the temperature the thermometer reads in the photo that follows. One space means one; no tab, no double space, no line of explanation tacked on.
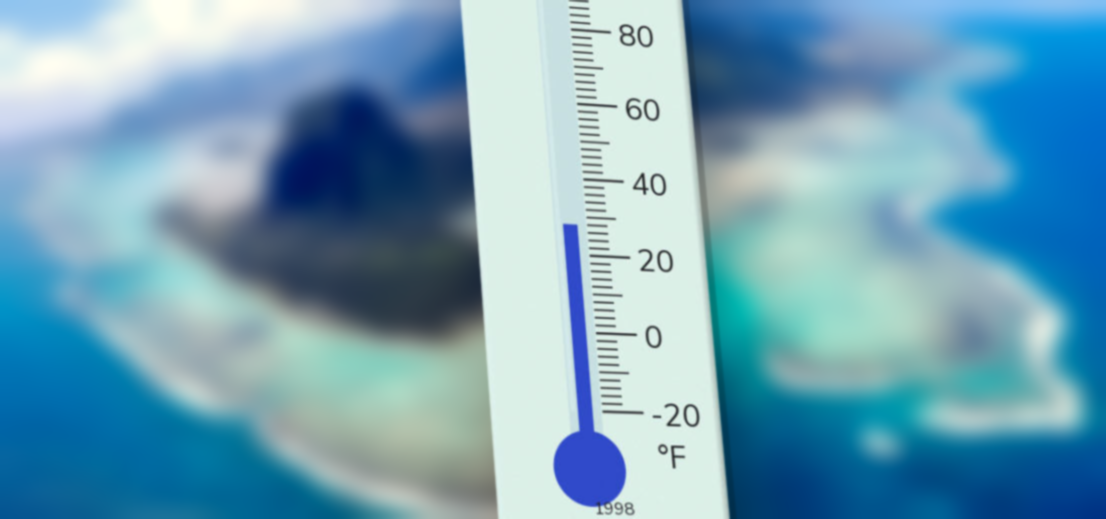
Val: 28 °F
